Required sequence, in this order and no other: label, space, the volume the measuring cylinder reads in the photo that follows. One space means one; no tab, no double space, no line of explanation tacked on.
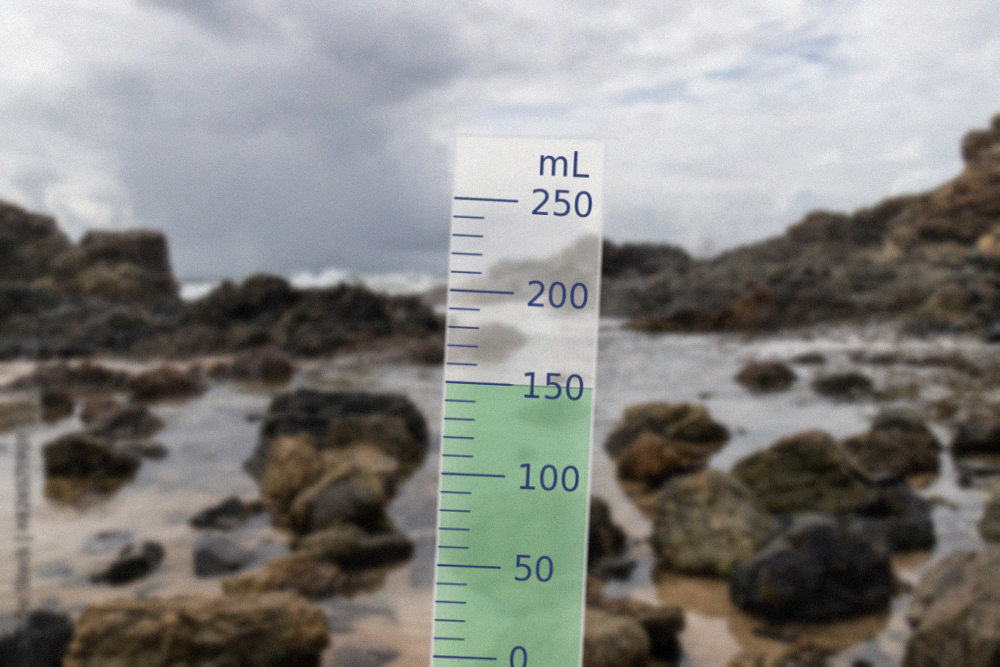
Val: 150 mL
